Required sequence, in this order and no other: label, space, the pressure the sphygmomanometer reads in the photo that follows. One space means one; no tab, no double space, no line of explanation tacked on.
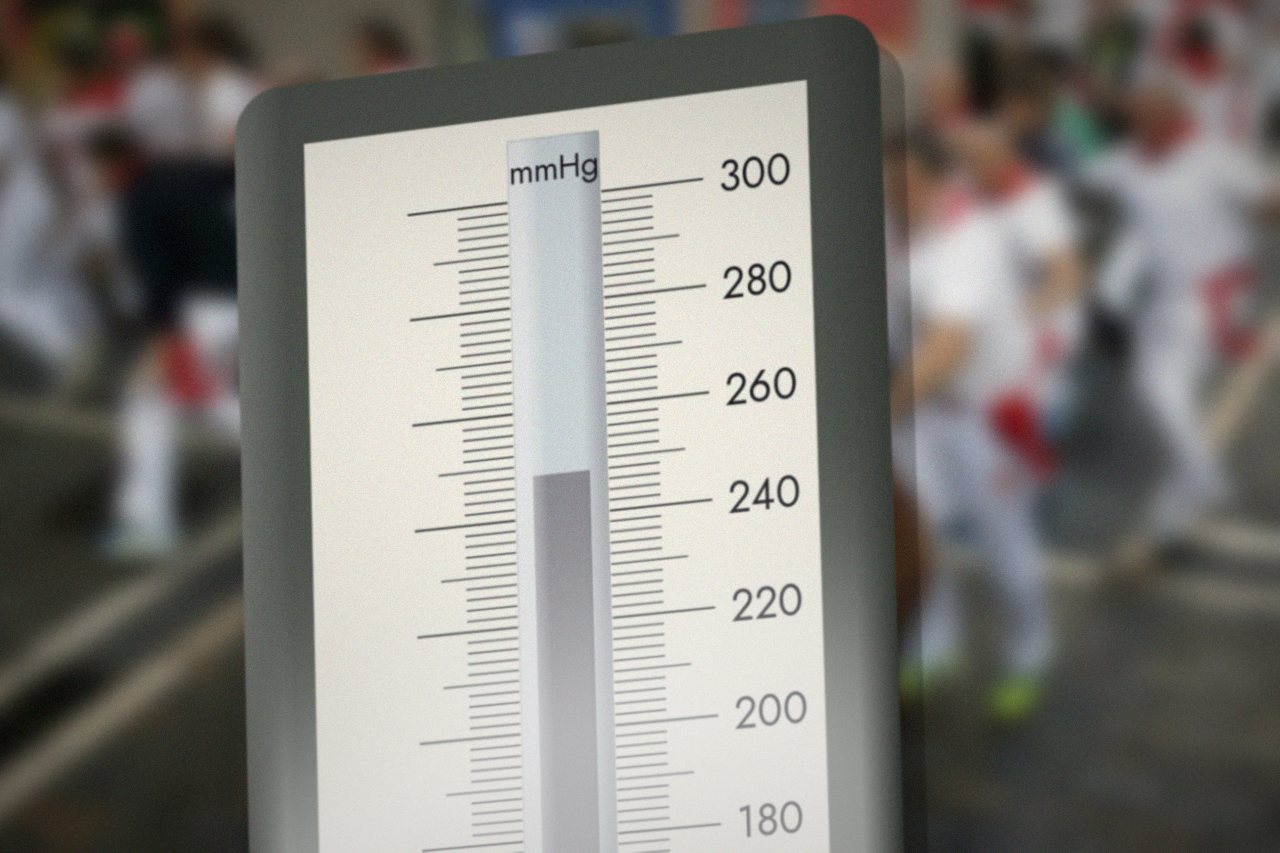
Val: 248 mmHg
